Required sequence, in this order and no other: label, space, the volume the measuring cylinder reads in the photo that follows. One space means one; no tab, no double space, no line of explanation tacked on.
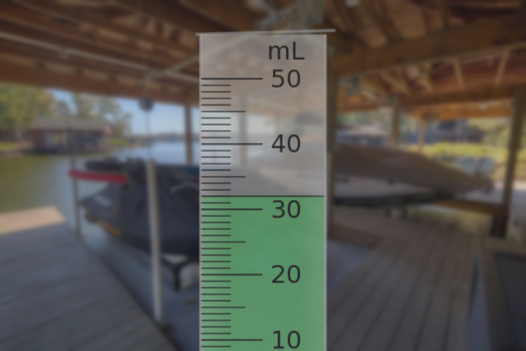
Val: 32 mL
